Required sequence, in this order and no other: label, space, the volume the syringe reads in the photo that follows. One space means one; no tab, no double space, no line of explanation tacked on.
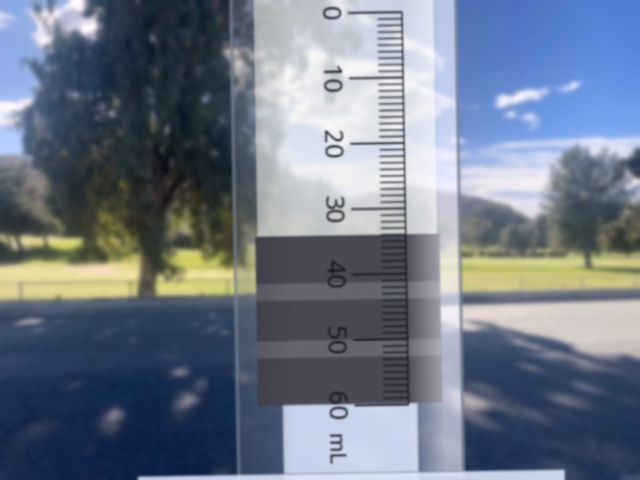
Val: 34 mL
